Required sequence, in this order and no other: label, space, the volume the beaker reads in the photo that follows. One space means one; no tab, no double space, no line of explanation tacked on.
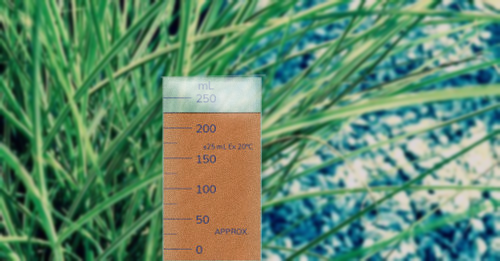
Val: 225 mL
